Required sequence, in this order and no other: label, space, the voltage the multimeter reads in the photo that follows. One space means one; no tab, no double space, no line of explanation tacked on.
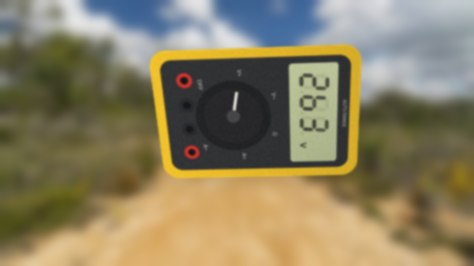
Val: 263 V
